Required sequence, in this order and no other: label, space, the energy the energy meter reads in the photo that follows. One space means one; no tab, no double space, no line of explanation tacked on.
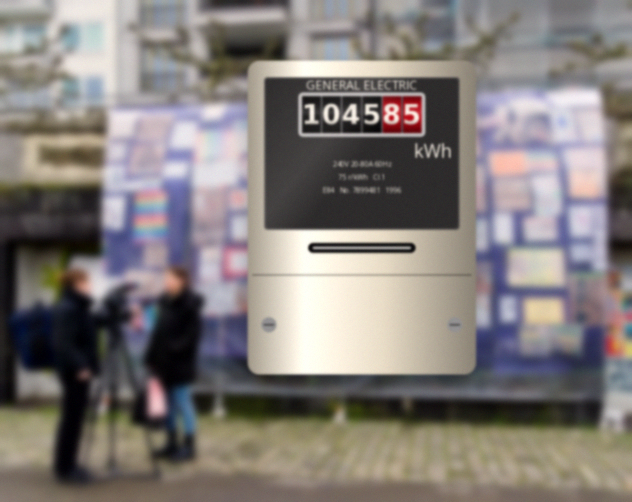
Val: 1045.85 kWh
